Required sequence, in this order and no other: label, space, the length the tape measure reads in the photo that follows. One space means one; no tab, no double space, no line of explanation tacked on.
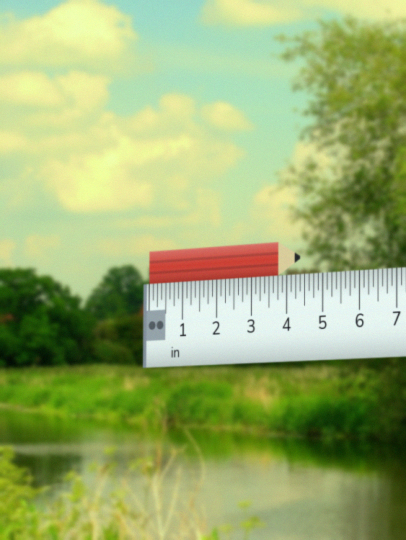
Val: 4.375 in
